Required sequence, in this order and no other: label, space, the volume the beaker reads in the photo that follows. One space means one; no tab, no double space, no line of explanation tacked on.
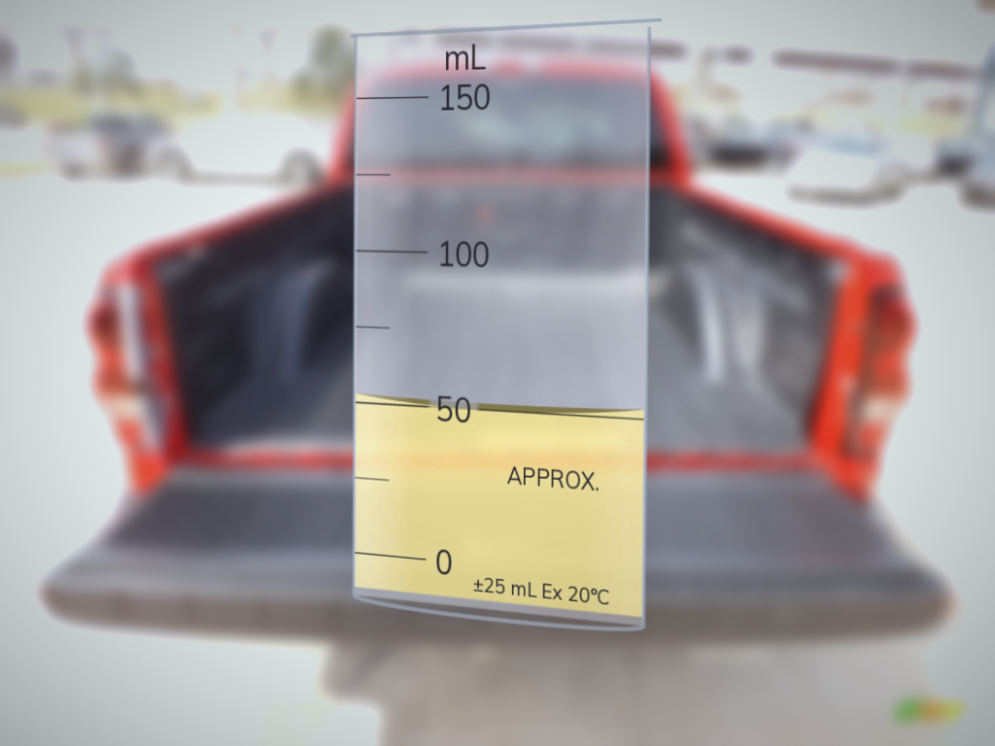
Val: 50 mL
